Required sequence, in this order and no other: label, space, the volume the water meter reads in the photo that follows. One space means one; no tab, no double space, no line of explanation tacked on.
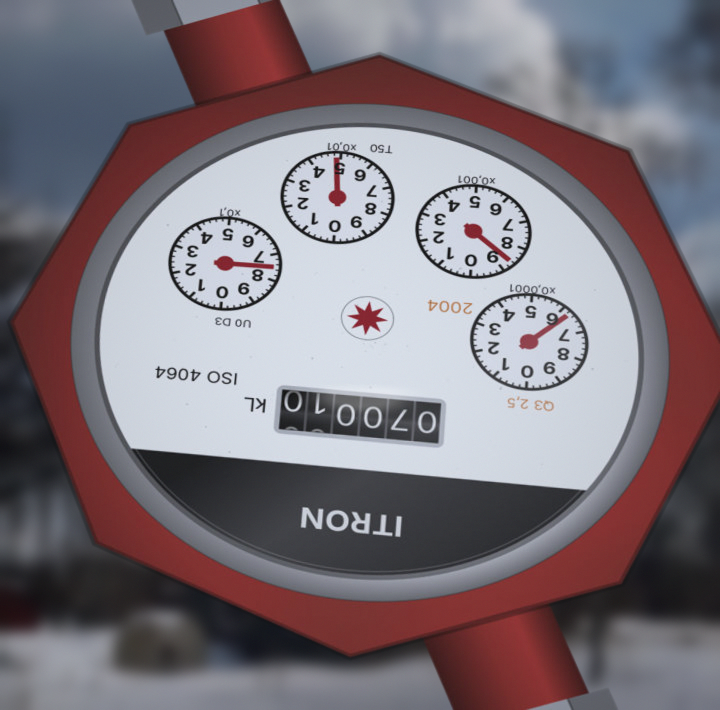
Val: 70009.7486 kL
